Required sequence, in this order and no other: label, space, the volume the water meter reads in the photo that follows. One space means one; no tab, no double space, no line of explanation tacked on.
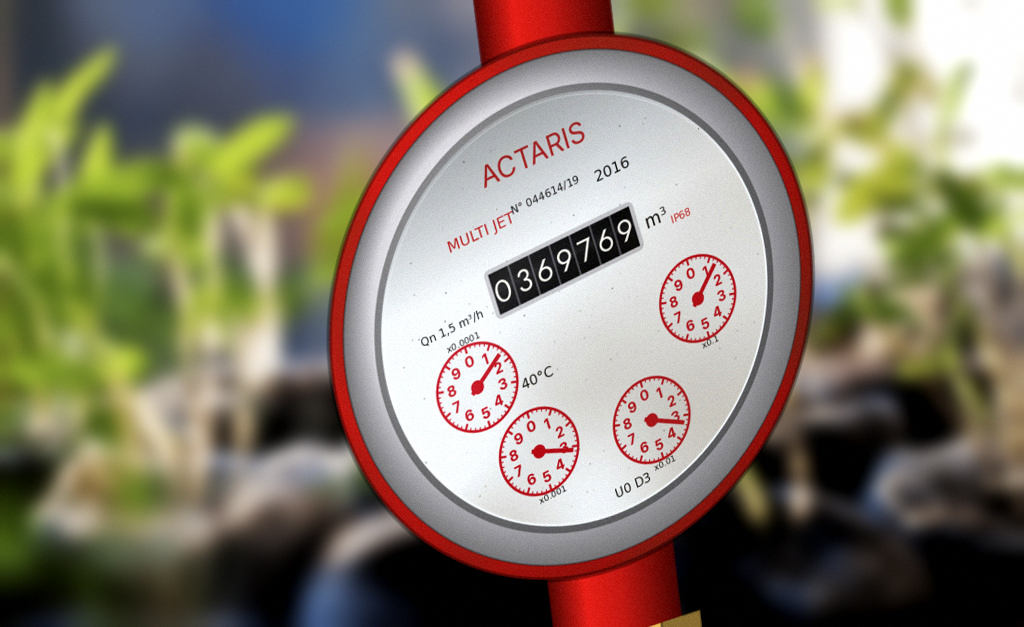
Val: 369769.1331 m³
